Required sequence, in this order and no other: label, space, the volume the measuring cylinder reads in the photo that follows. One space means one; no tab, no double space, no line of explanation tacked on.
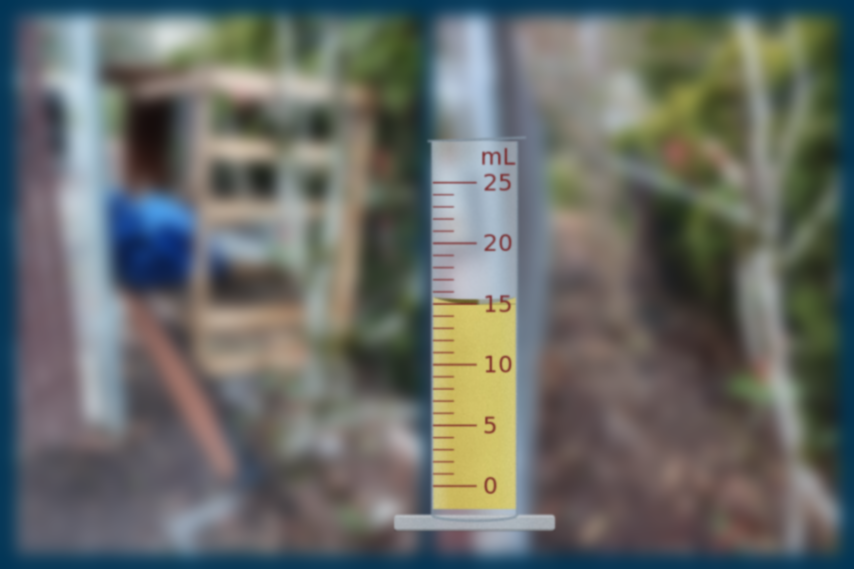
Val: 15 mL
